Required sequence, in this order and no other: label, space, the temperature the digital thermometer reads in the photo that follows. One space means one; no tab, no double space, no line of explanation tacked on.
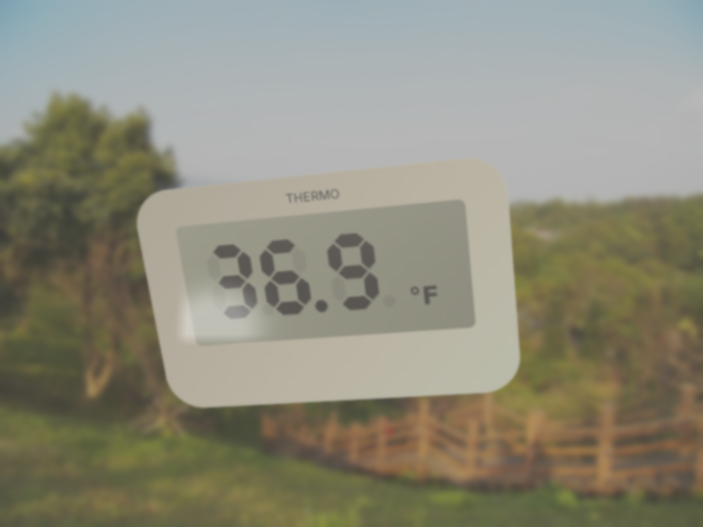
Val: 36.9 °F
